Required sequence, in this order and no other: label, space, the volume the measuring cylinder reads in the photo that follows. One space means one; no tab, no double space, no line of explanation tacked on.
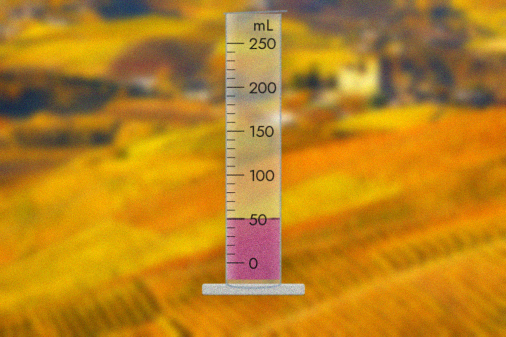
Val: 50 mL
